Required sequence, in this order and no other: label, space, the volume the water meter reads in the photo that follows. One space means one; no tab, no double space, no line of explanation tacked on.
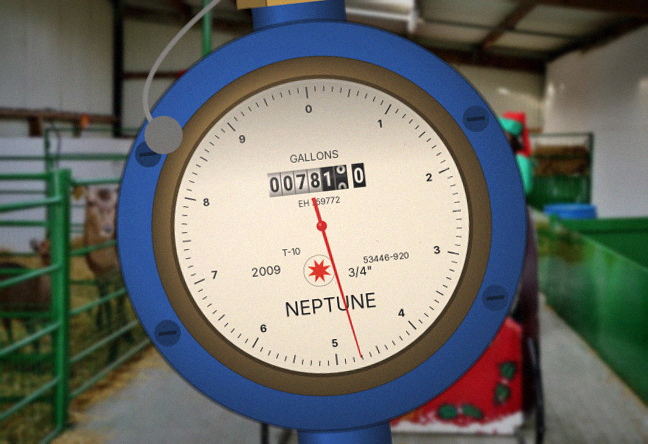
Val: 78184.7 gal
